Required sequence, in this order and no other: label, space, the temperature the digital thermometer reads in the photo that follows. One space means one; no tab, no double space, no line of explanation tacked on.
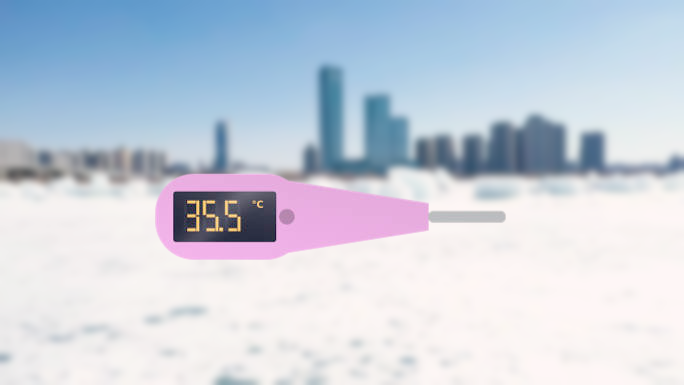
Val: 35.5 °C
